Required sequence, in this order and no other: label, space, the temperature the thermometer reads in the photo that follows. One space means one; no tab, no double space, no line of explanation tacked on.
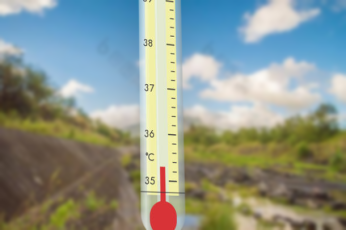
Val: 35.3 °C
